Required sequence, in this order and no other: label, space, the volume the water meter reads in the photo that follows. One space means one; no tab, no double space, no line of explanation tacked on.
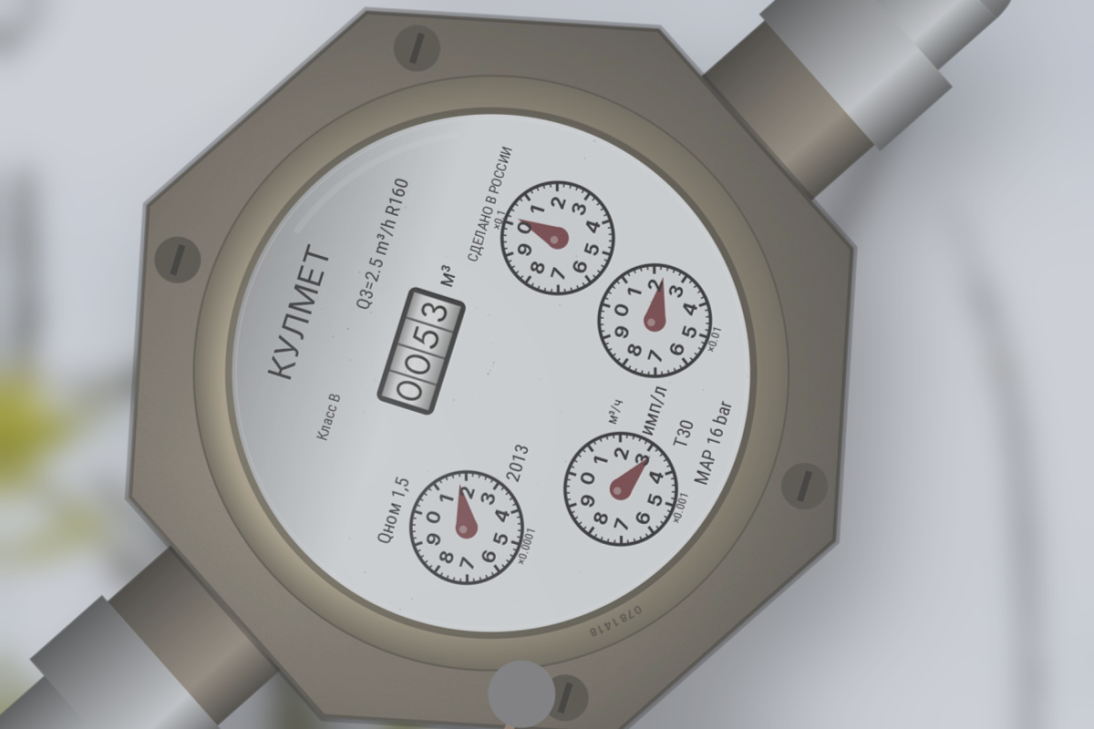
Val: 53.0231 m³
